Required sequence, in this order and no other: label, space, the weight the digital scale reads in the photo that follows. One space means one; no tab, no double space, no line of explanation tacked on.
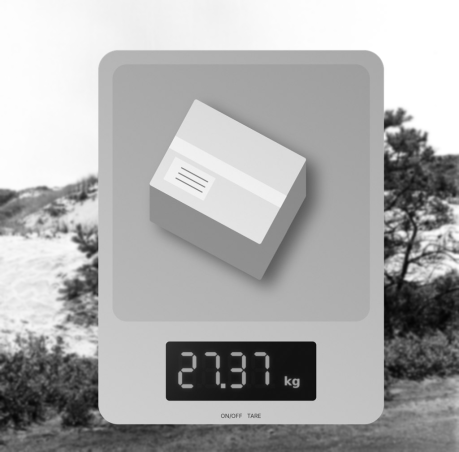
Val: 27.37 kg
